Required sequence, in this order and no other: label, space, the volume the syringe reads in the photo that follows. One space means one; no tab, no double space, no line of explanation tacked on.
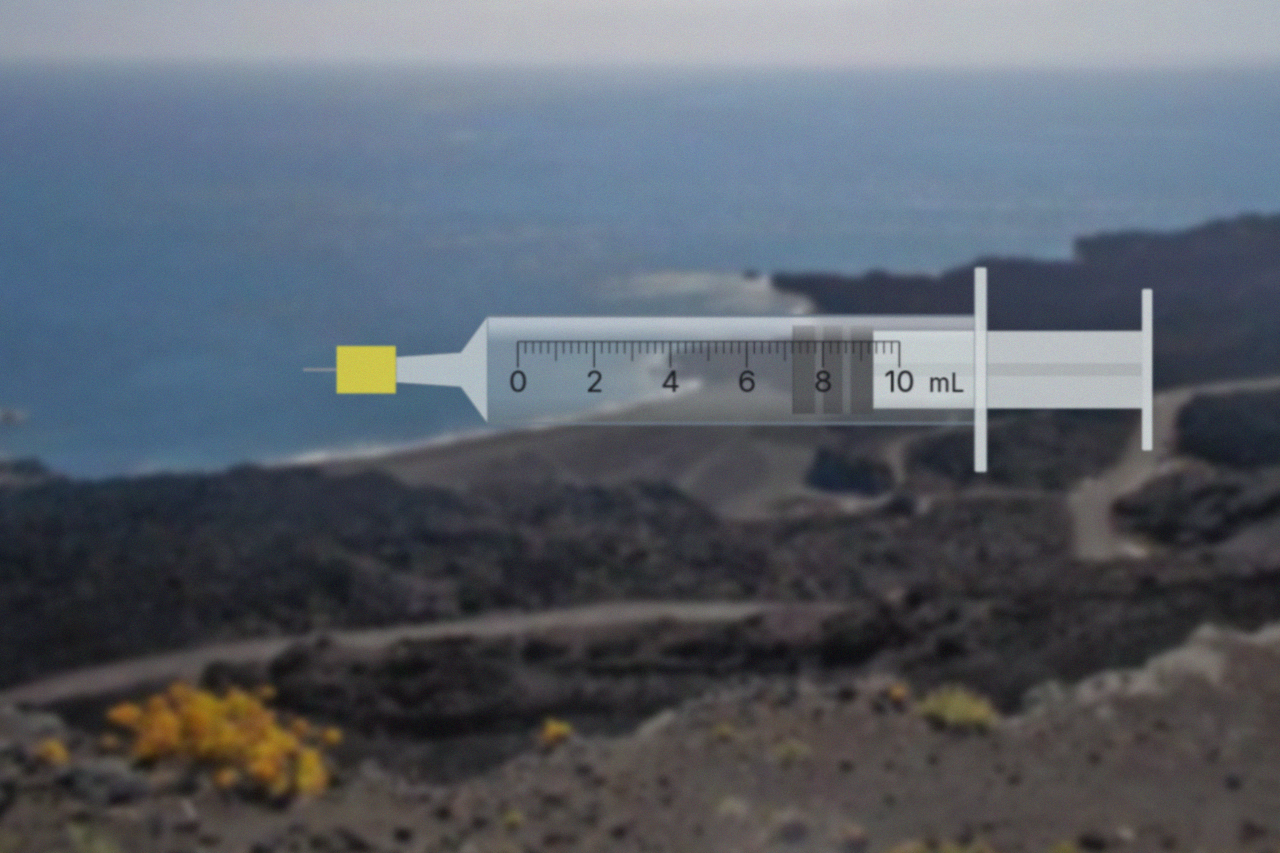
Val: 7.2 mL
